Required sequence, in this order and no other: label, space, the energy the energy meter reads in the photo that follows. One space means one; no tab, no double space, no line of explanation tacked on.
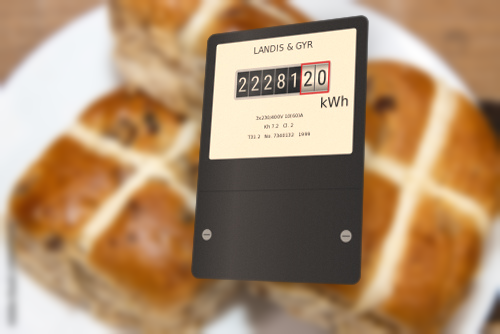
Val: 22281.20 kWh
